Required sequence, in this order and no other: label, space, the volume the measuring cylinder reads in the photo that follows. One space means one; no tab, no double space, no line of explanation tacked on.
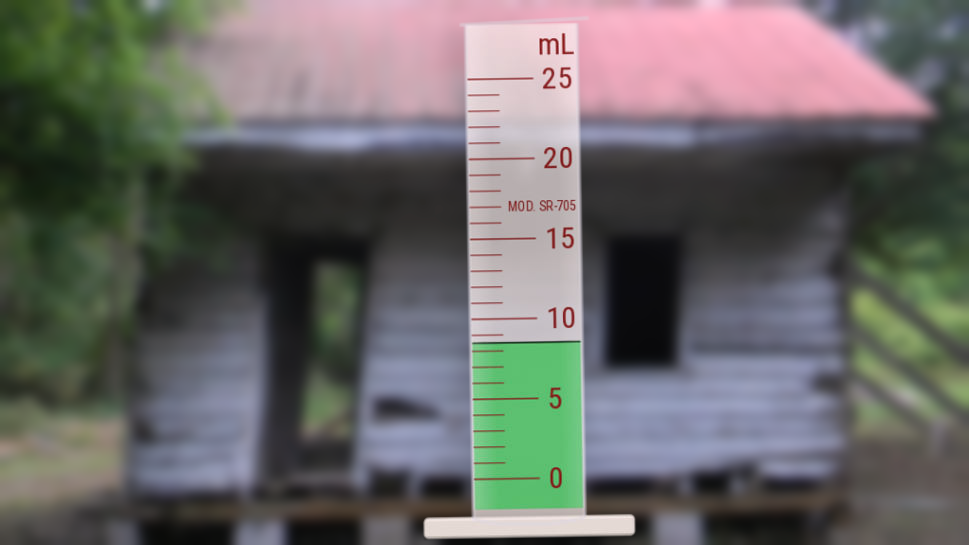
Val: 8.5 mL
